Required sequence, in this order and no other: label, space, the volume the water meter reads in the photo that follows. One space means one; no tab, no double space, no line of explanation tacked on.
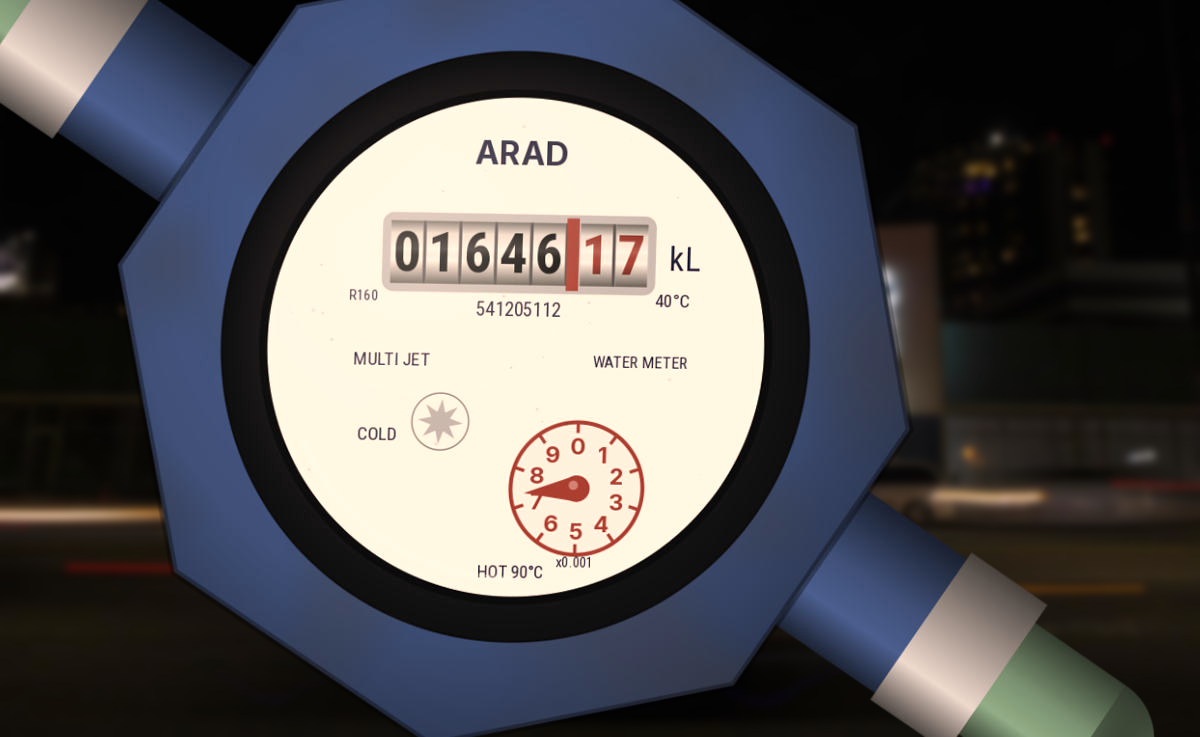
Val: 1646.177 kL
